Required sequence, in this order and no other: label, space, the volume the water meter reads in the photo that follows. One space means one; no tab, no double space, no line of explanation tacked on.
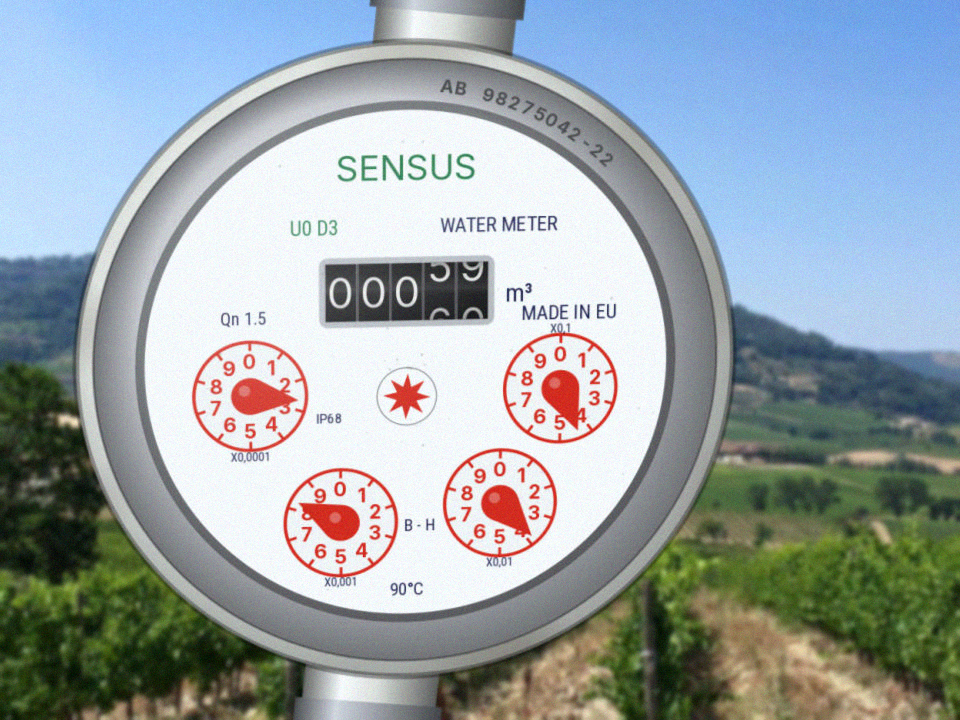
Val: 59.4382 m³
